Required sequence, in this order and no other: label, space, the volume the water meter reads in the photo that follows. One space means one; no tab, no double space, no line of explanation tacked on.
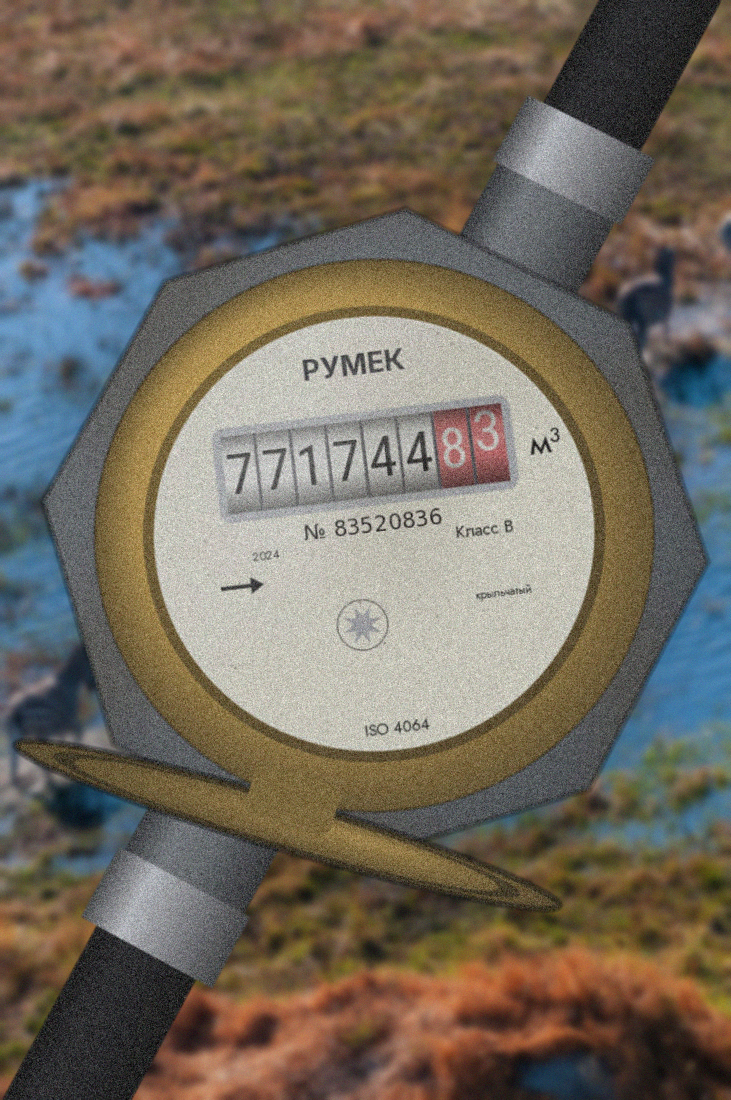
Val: 771744.83 m³
